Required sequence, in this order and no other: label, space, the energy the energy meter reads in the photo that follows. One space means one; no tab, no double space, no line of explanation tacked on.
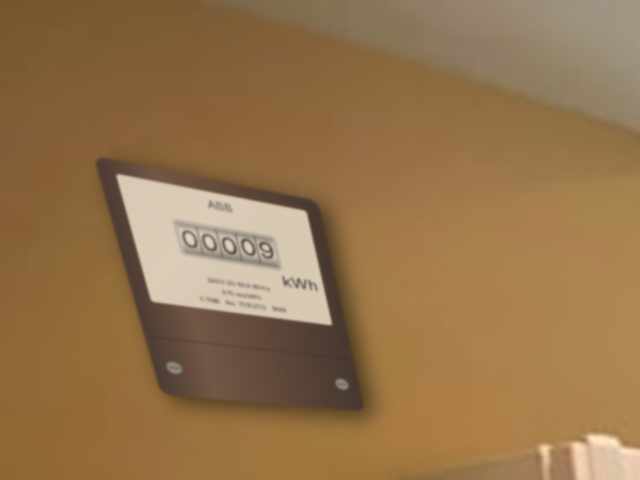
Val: 9 kWh
